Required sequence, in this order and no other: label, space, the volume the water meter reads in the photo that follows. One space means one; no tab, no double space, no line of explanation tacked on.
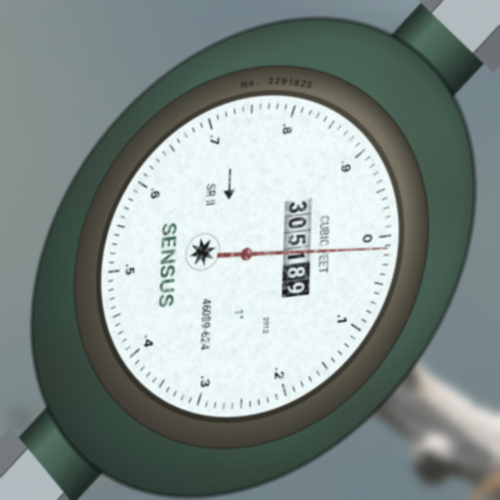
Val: 305189.01 ft³
